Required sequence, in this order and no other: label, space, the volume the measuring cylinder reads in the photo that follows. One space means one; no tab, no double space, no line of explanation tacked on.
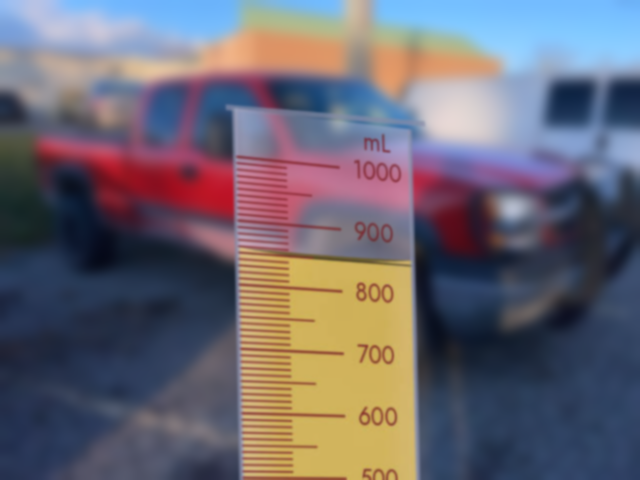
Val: 850 mL
